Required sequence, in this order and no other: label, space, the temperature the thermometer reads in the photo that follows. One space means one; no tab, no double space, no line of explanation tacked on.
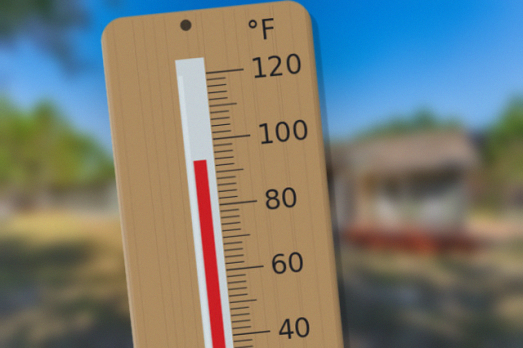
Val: 94 °F
